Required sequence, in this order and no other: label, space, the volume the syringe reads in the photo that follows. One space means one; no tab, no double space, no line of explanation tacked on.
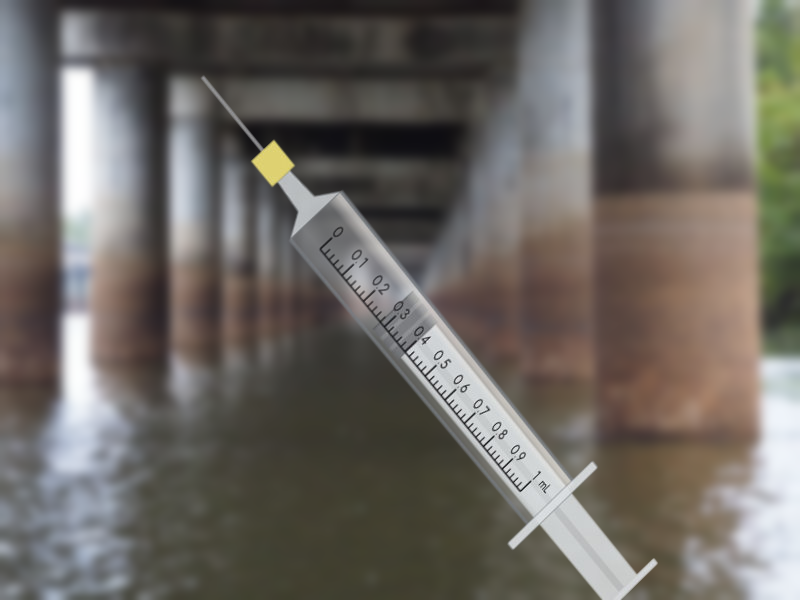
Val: 0.28 mL
